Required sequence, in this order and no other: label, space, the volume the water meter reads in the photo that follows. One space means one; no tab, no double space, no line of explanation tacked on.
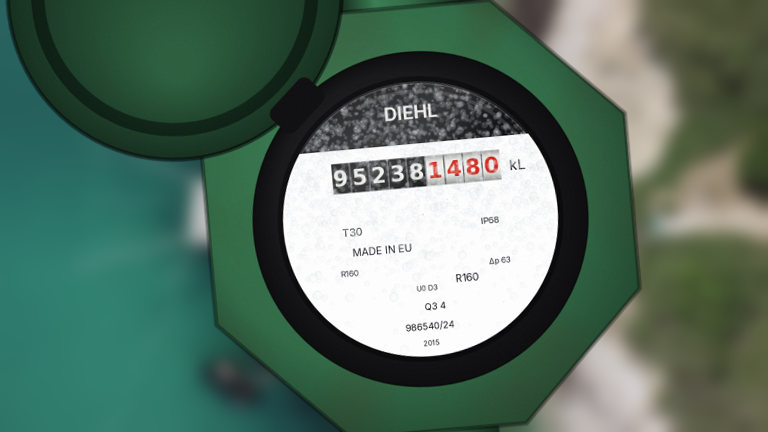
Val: 95238.1480 kL
